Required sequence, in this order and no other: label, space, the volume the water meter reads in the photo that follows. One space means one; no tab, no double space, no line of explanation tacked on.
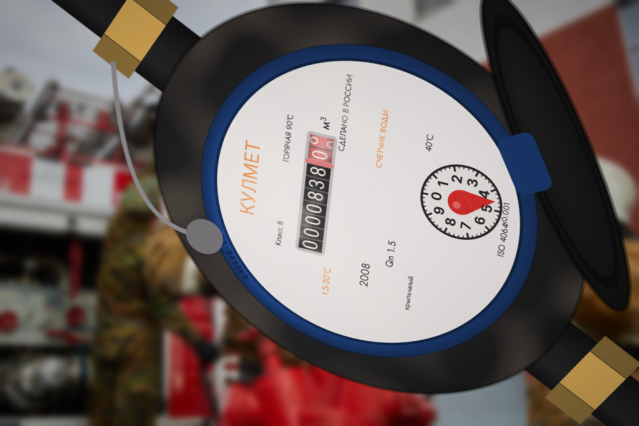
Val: 838.084 m³
